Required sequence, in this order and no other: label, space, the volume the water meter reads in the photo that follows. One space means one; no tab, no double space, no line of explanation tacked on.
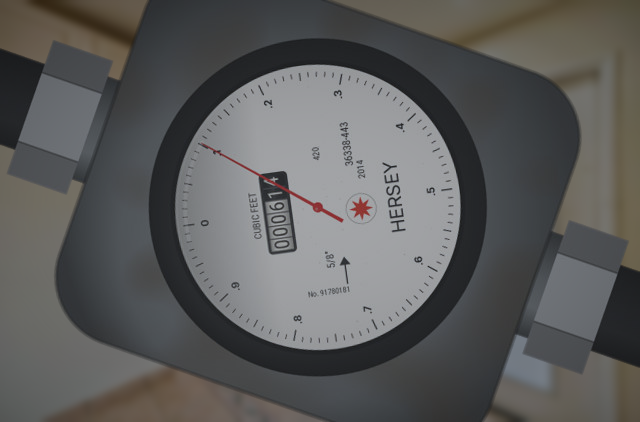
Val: 614.10 ft³
